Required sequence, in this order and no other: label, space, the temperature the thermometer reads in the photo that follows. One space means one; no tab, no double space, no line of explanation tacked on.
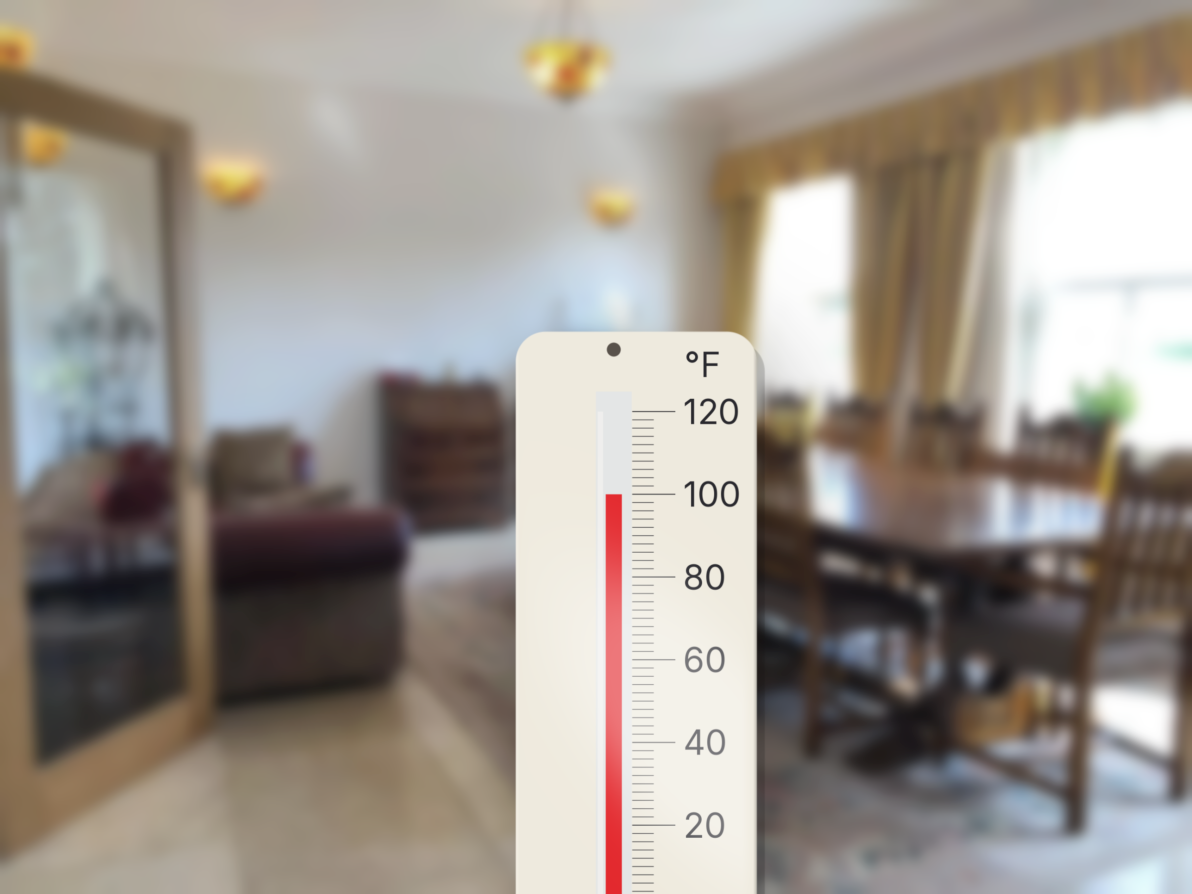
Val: 100 °F
